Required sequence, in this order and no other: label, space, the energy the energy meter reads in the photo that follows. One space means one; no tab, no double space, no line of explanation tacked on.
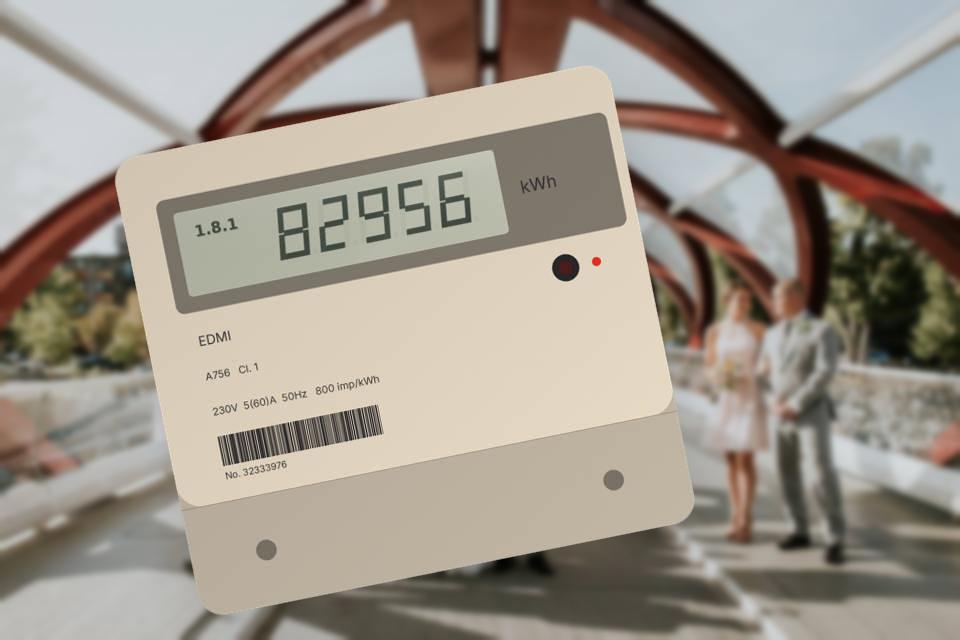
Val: 82956 kWh
